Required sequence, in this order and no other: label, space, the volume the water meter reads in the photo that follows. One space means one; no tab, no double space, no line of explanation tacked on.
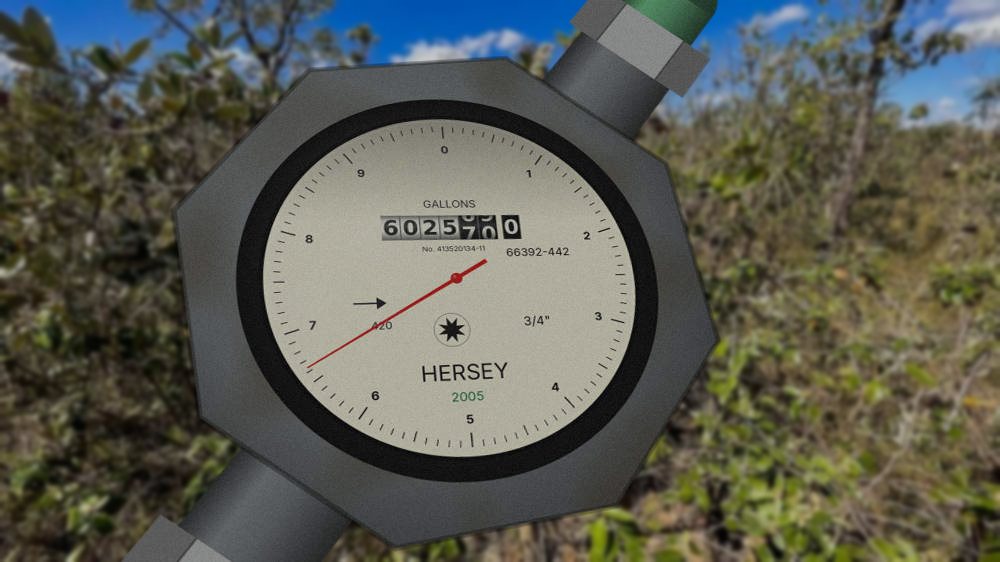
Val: 6025696.6 gal
